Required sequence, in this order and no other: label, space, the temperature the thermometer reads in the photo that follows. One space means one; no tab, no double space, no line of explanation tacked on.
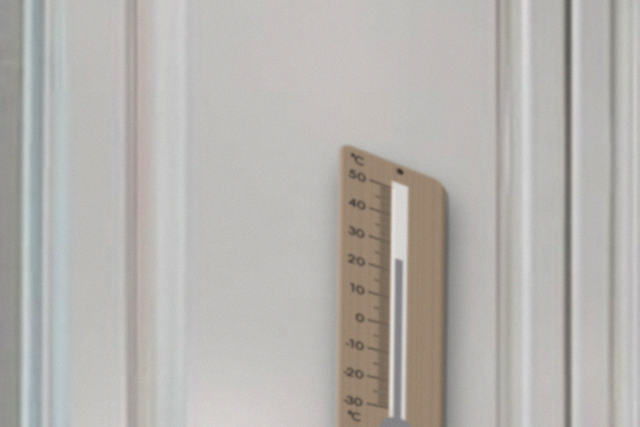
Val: 25 °C
